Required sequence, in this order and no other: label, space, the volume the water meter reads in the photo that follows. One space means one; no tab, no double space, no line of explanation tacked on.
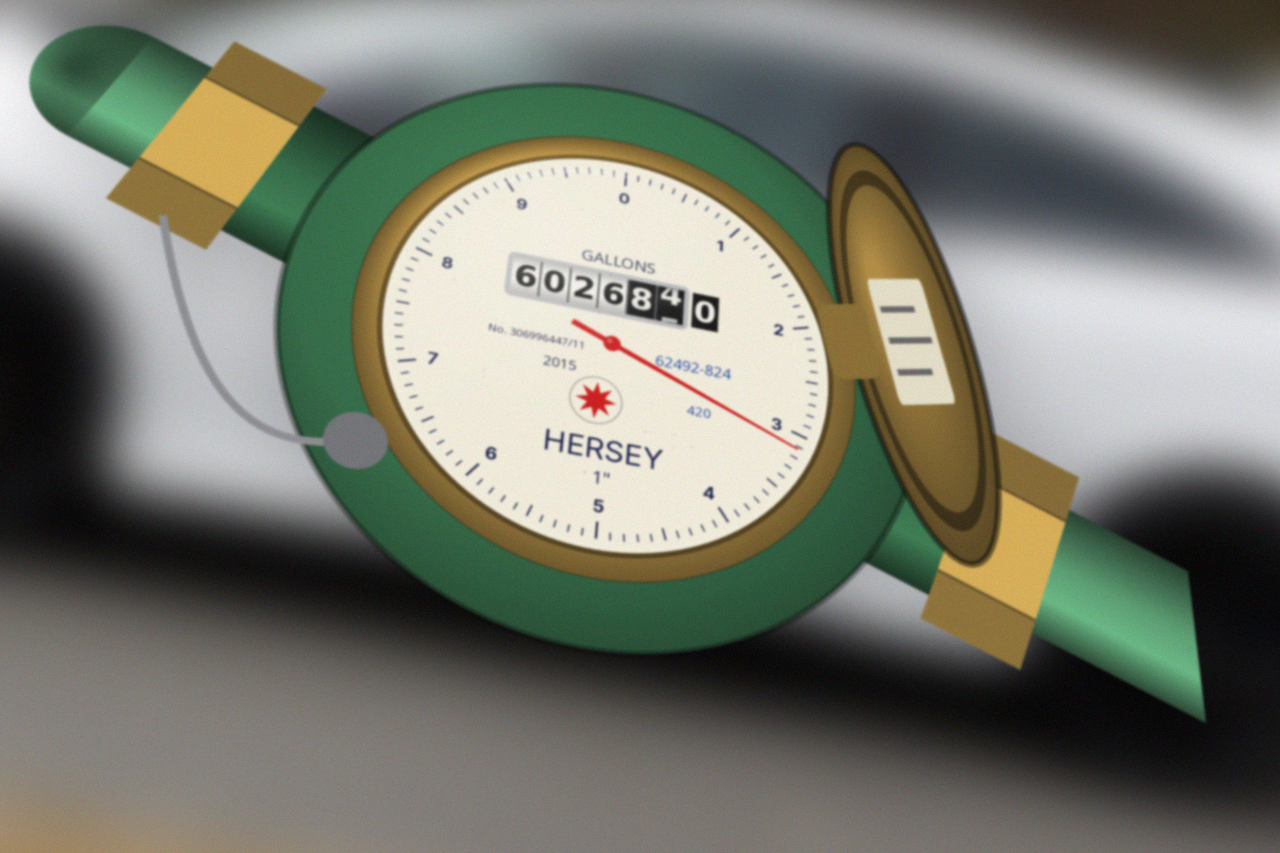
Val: 6026843.1 gal
